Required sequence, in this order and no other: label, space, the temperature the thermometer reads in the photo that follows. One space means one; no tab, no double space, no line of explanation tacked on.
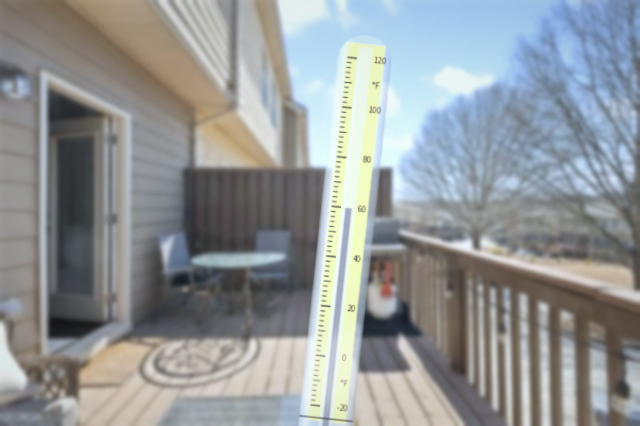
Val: 60 °F
